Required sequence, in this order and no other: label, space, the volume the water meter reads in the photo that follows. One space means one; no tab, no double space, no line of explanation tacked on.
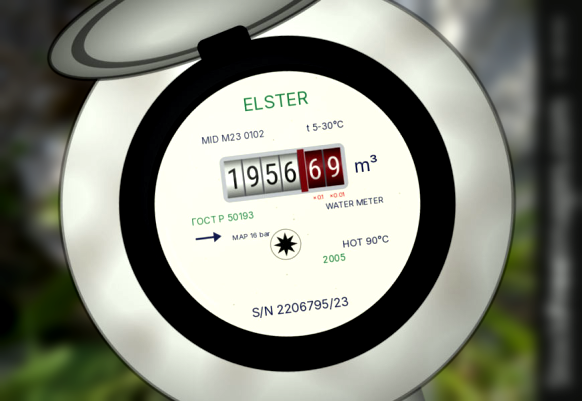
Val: 1956.69 m³
